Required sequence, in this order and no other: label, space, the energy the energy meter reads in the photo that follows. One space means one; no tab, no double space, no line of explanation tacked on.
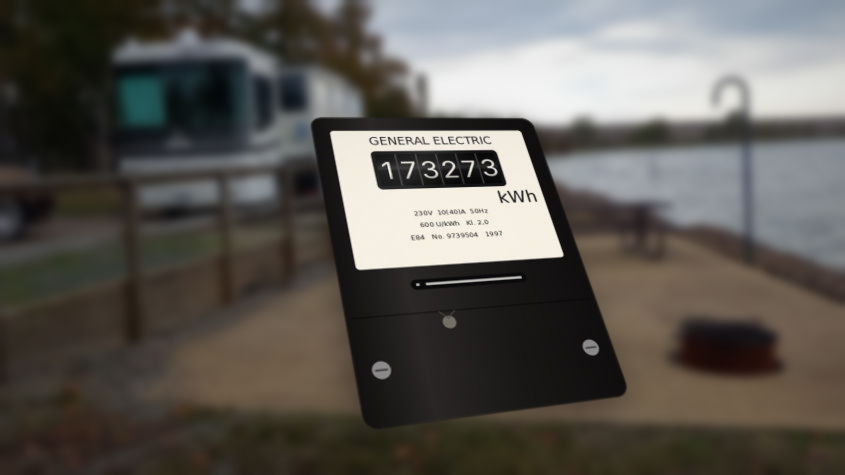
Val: 173273 kWh
